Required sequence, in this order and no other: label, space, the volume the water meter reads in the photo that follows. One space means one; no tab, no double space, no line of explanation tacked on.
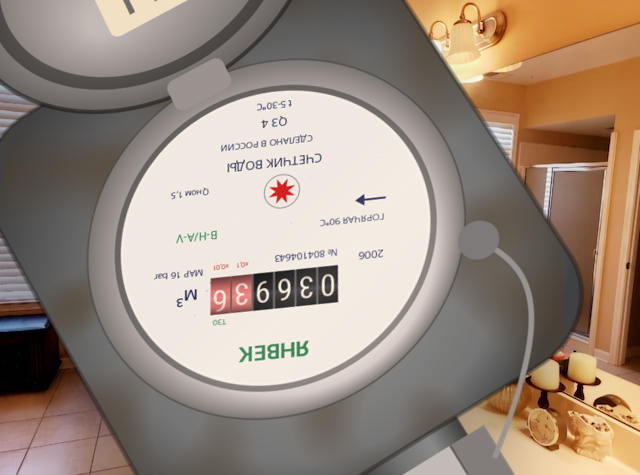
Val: 369.36 m³
